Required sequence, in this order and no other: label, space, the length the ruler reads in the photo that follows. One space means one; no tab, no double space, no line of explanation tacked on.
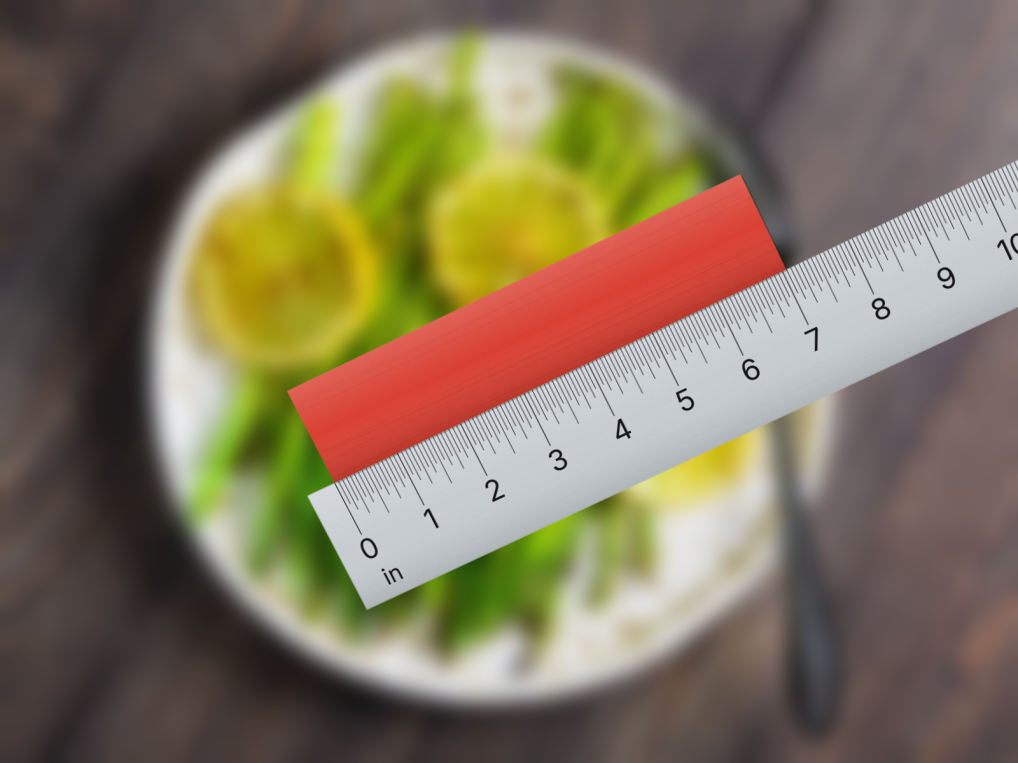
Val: 7.0625 in
